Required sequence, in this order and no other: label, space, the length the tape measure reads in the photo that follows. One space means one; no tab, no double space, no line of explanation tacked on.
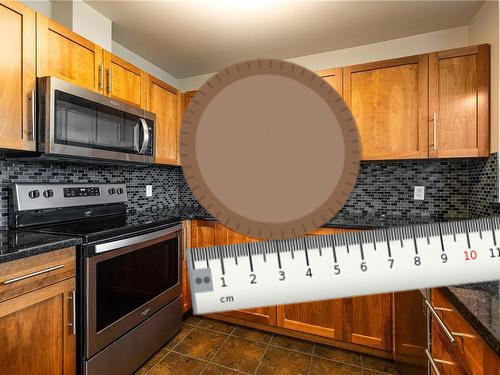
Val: 6.5 cm
